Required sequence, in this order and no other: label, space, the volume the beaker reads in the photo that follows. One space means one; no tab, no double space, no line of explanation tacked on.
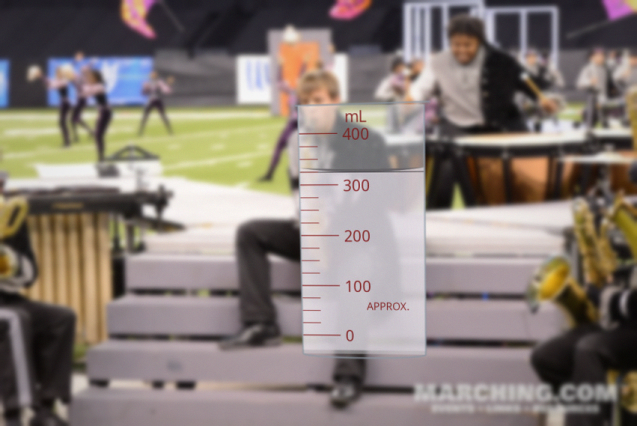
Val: 325 mL
